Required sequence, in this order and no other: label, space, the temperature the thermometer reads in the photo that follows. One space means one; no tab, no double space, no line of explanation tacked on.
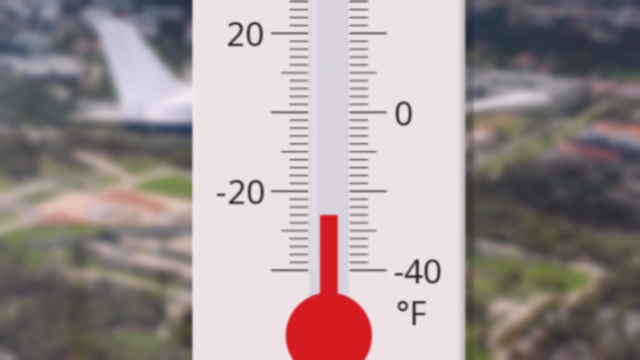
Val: -26 °F
